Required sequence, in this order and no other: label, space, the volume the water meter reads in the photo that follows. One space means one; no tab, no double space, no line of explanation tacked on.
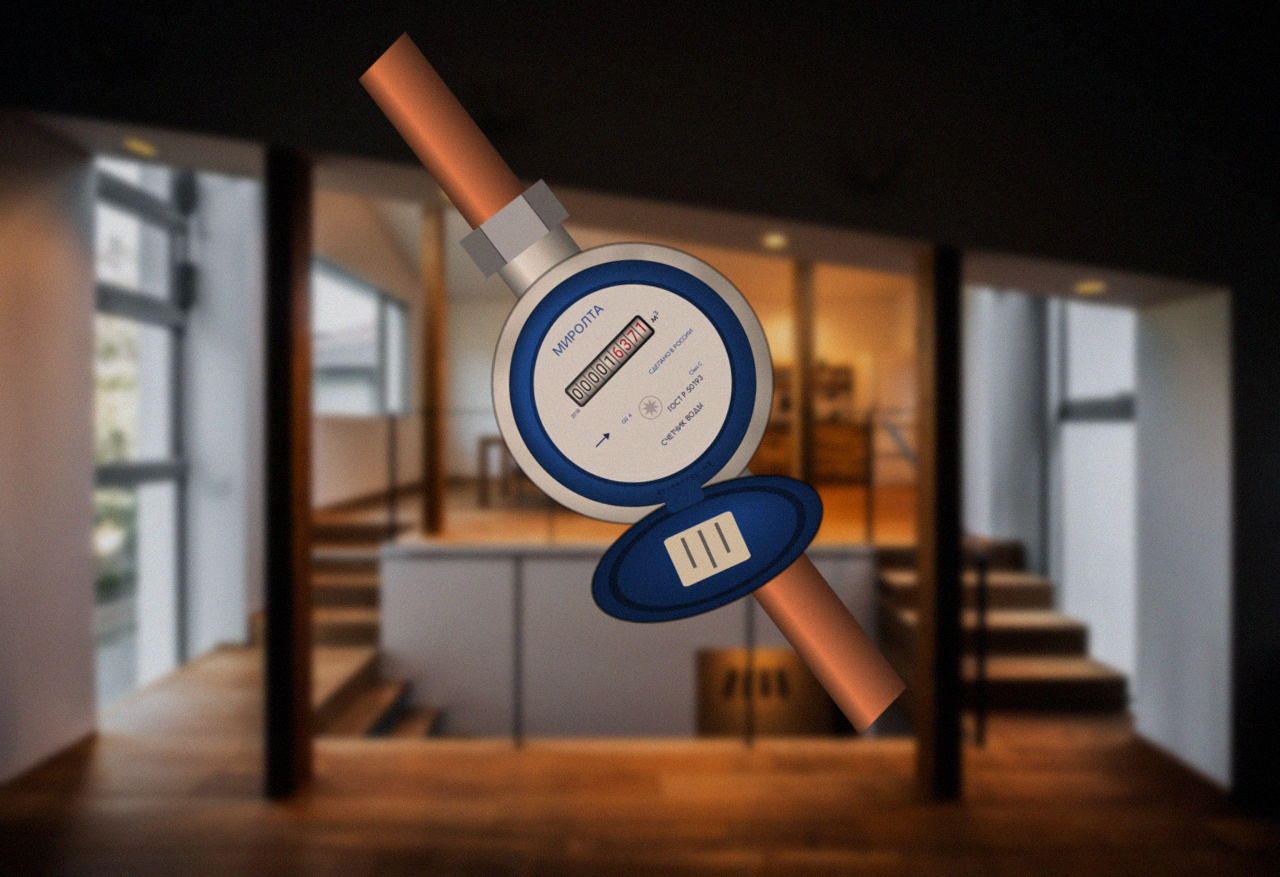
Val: 1.6371 m³
